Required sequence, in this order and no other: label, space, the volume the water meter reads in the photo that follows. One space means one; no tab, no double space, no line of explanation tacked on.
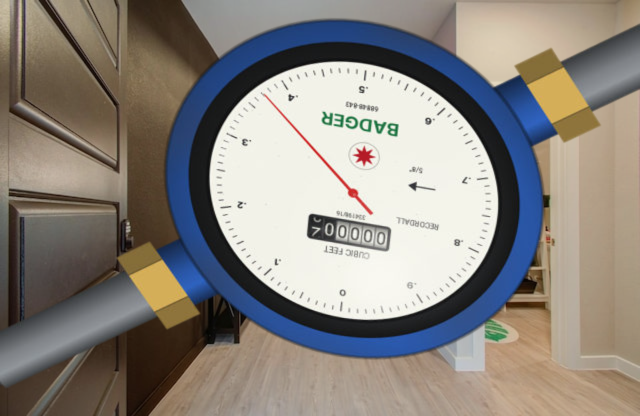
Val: 2.37 ft³
